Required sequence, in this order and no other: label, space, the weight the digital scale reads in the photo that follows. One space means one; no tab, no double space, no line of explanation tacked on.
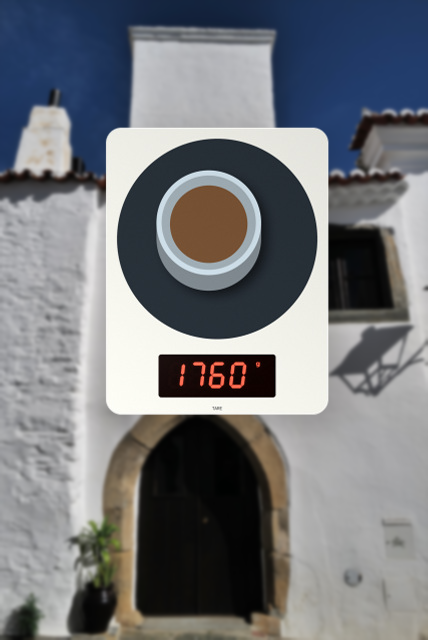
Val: 1760 g
